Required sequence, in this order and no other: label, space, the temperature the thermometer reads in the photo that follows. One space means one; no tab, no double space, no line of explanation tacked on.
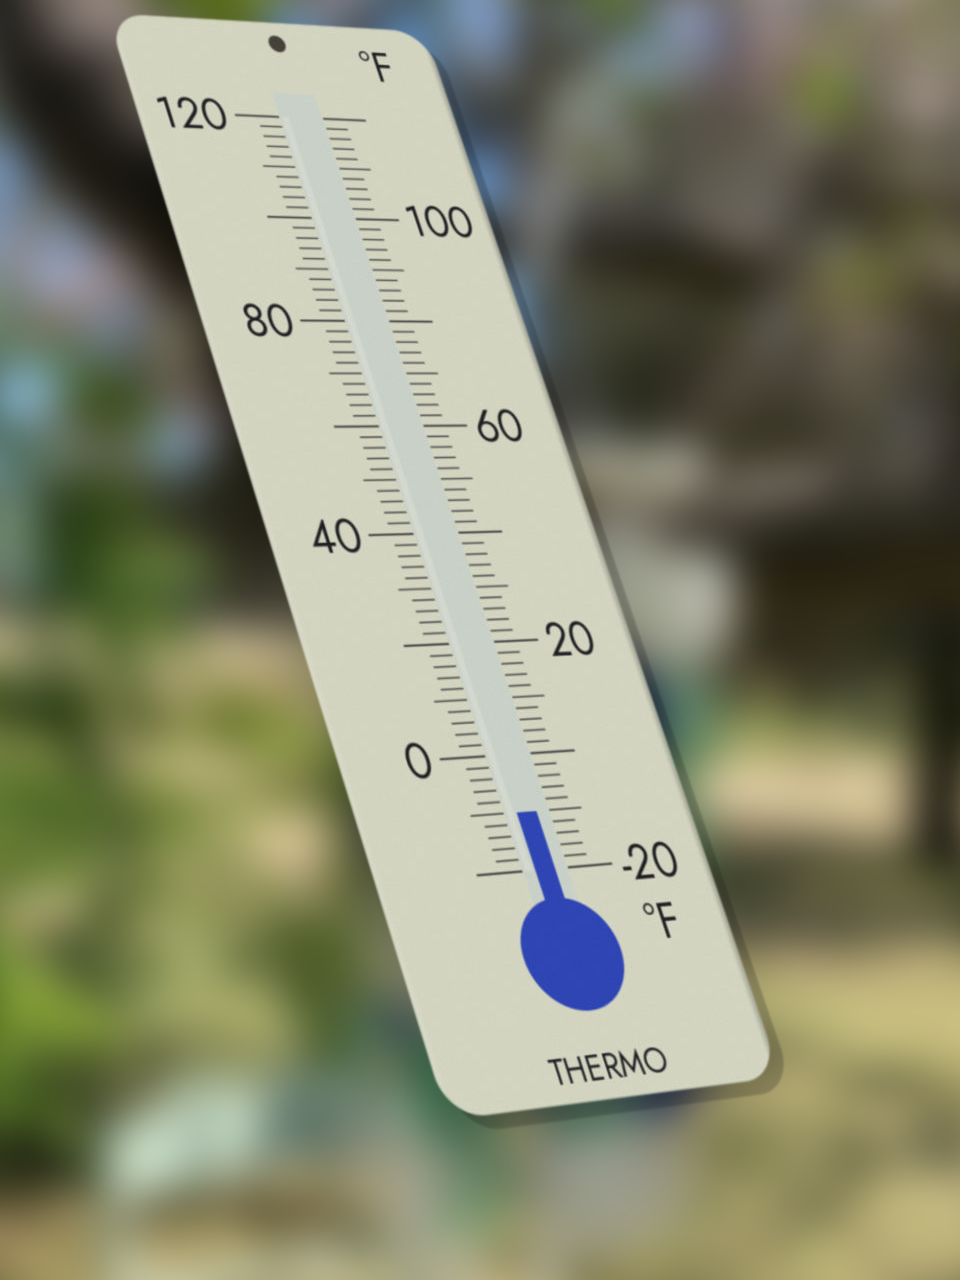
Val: -10 °F
